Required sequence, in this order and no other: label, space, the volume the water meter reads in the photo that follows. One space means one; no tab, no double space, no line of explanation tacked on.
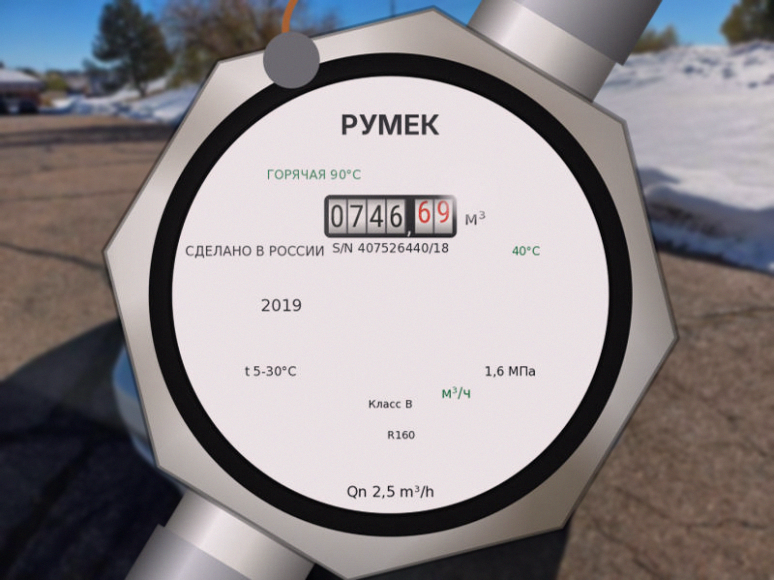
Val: 746.69 m³
